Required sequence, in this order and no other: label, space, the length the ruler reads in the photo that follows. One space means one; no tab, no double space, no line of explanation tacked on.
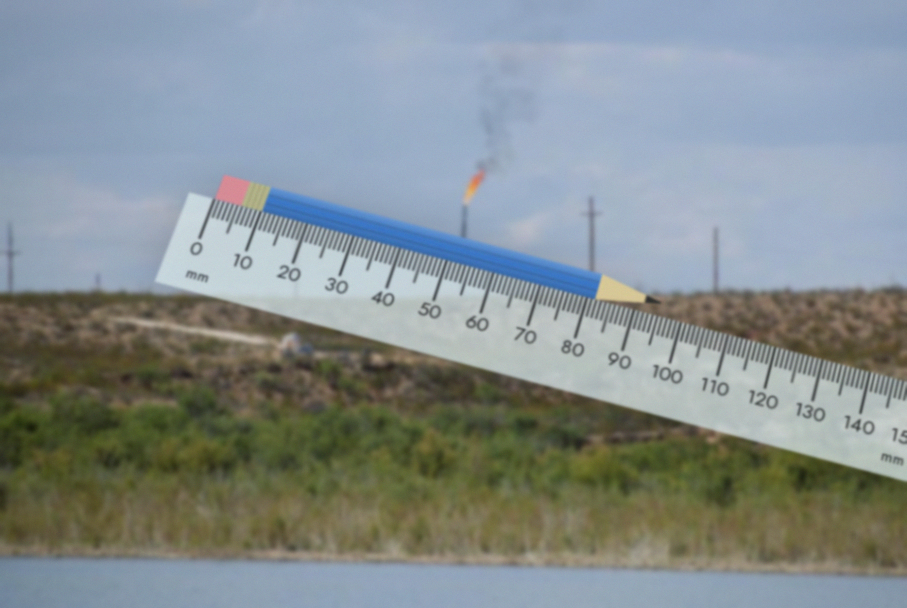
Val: 95 mm
